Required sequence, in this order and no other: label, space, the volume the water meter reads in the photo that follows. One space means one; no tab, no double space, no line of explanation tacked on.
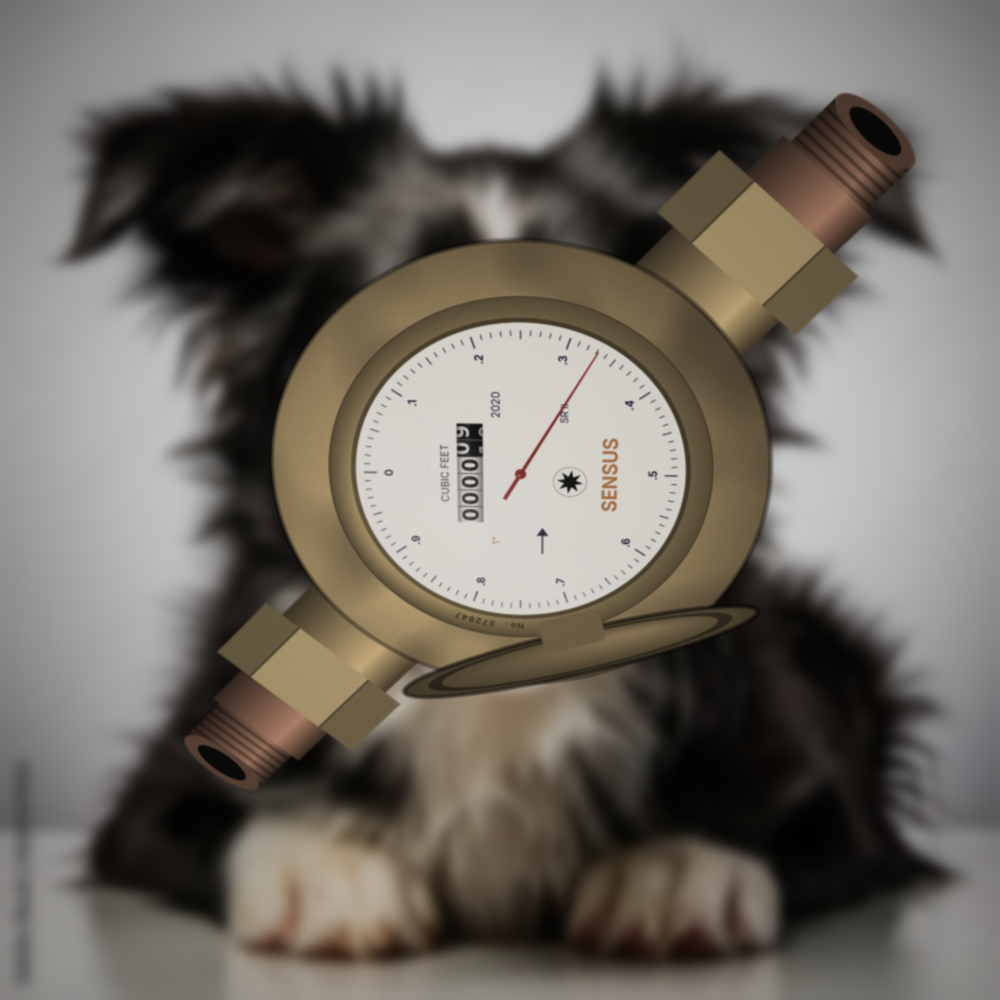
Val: 9.33 ft³
